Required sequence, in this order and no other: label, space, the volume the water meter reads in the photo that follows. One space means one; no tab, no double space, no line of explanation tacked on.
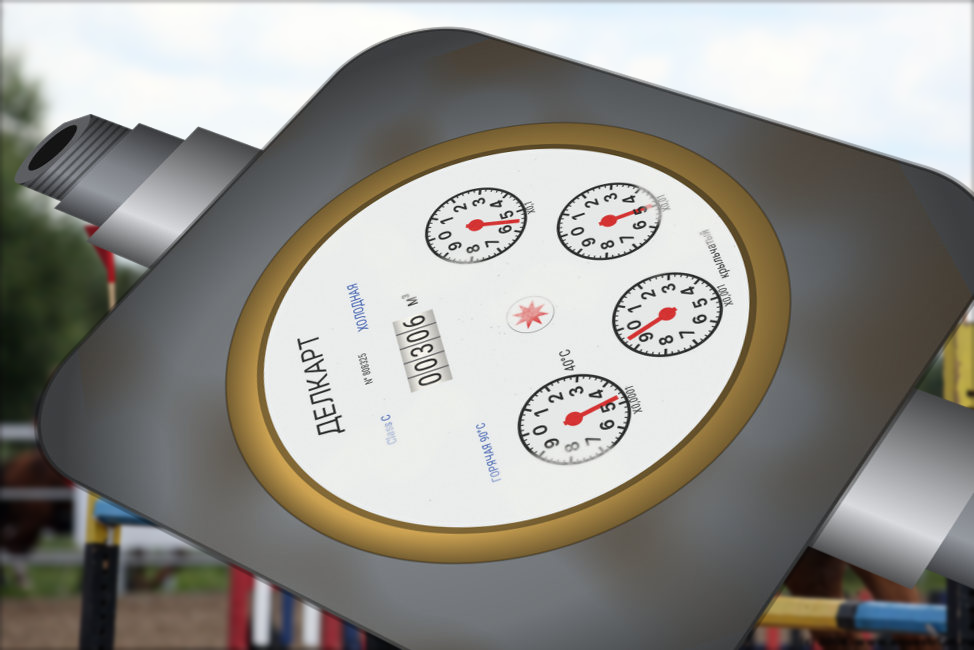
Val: 306.5494 m³
